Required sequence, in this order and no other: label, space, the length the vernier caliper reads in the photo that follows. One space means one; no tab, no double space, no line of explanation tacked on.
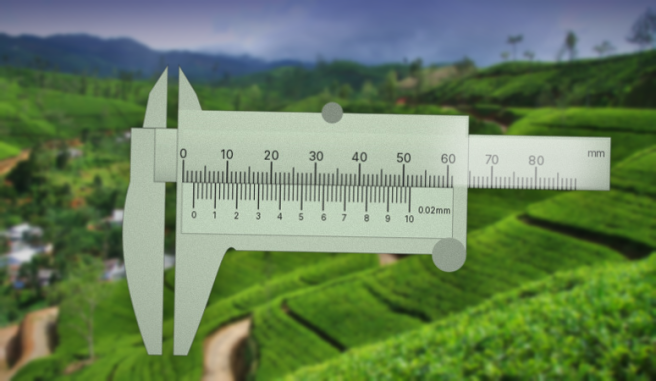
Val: 2.5 mm
